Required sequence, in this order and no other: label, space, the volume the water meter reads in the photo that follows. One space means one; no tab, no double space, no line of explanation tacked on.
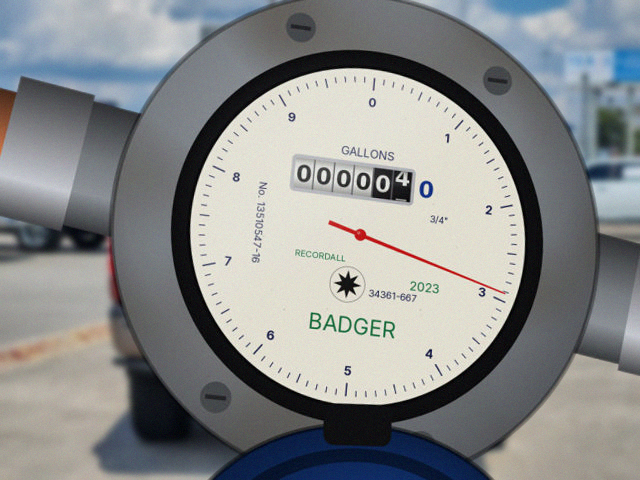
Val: 42.9 gal
